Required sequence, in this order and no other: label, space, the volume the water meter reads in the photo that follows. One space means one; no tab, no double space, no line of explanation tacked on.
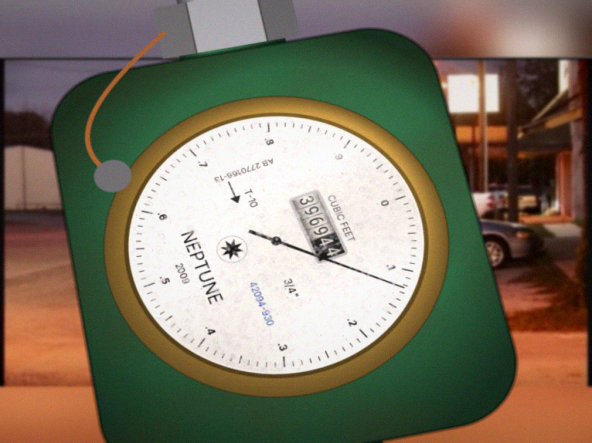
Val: 396944.12 ft³
